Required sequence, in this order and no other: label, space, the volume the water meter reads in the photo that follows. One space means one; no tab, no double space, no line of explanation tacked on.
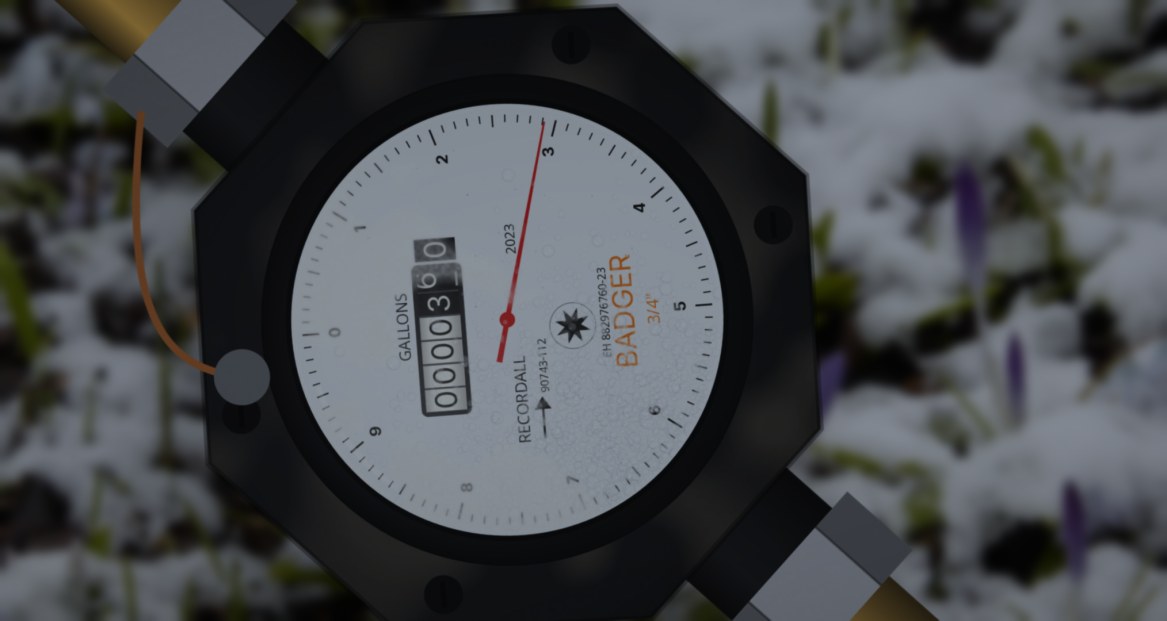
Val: 362.9 gal
